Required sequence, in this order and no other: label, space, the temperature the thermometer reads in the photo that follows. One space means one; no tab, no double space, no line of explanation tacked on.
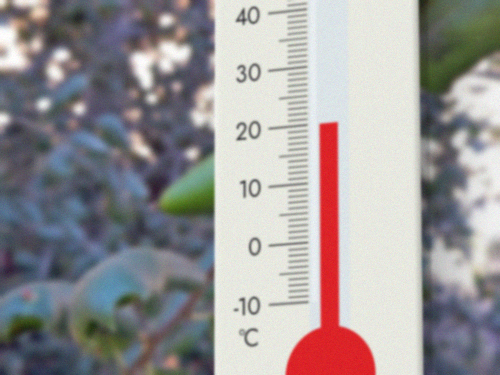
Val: 20 °C
